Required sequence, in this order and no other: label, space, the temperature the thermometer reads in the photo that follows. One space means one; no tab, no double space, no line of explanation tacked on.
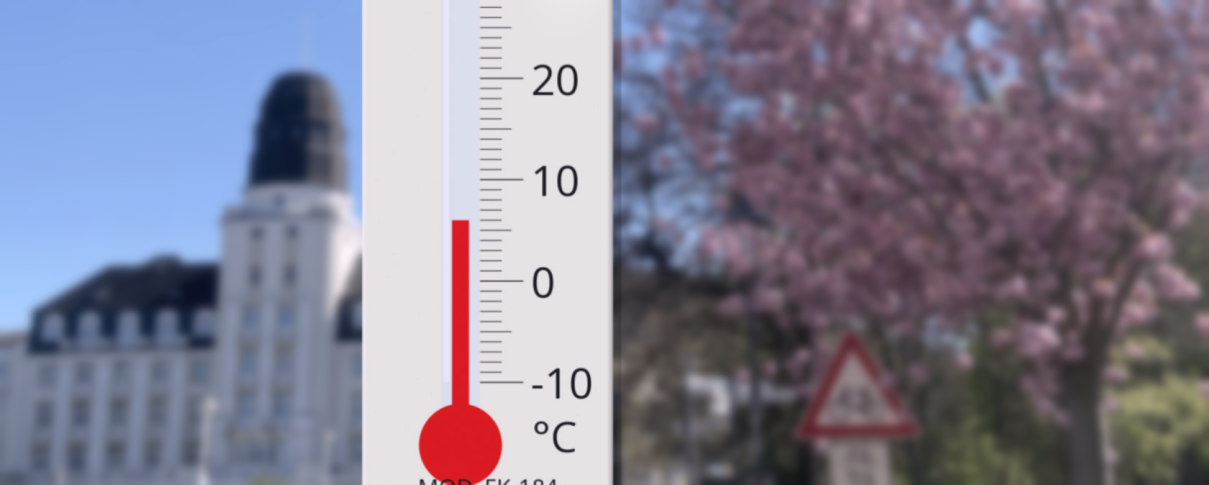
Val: 6 °C
